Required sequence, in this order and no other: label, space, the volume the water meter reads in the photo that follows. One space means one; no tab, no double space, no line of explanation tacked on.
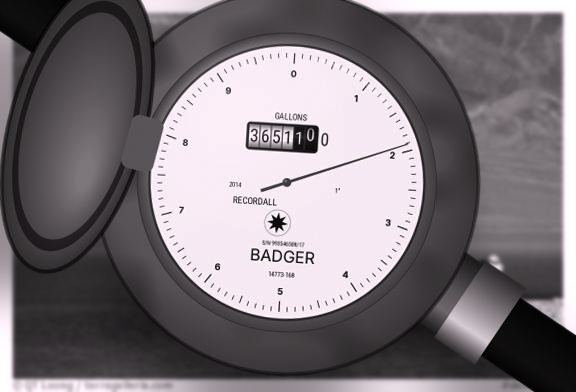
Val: 3651101.9 gal
